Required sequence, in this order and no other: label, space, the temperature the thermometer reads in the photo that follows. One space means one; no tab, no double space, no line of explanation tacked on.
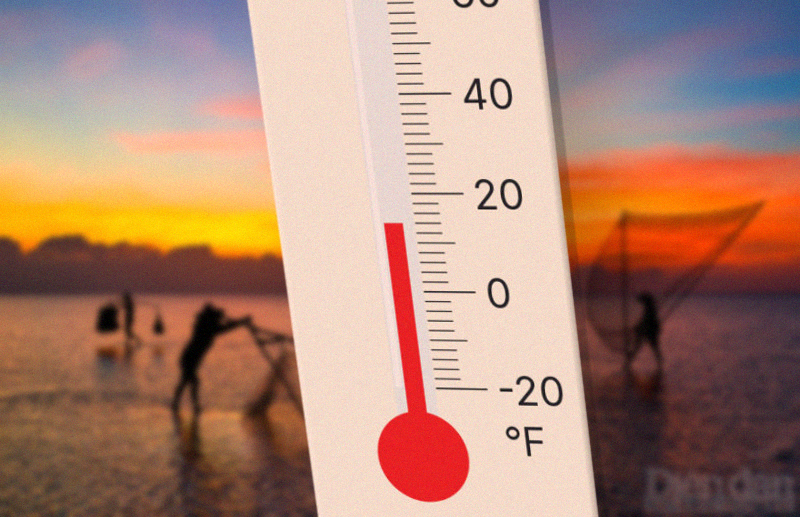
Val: 14 °F
